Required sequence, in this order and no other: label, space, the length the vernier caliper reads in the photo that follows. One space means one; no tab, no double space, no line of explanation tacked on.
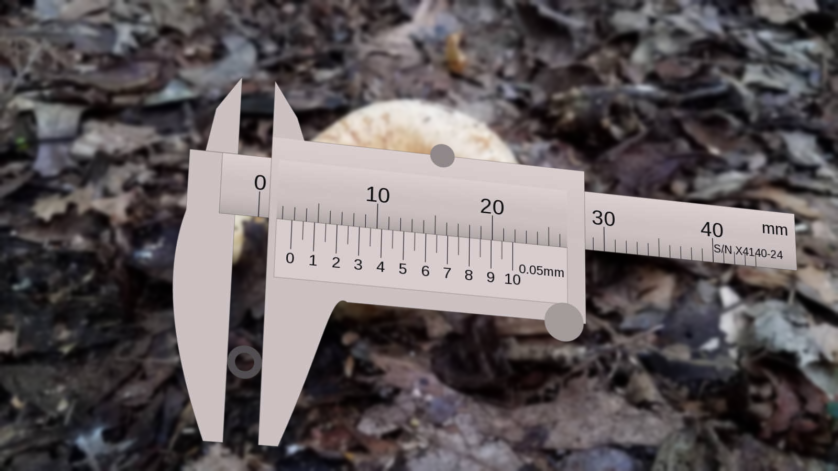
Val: 2.8 mm
